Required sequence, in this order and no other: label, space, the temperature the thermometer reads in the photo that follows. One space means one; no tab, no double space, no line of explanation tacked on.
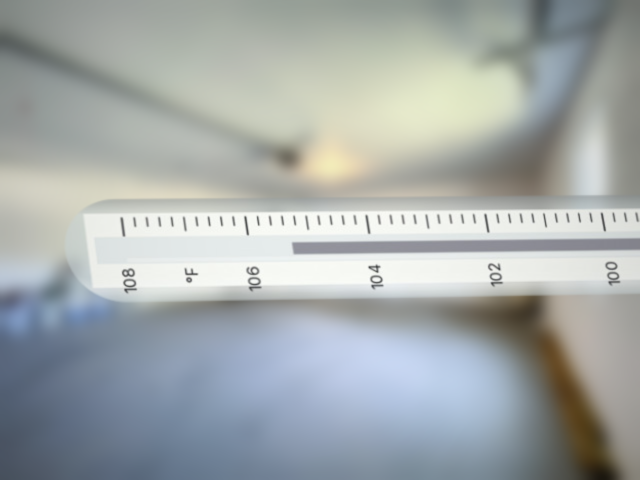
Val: 105.3 °F
